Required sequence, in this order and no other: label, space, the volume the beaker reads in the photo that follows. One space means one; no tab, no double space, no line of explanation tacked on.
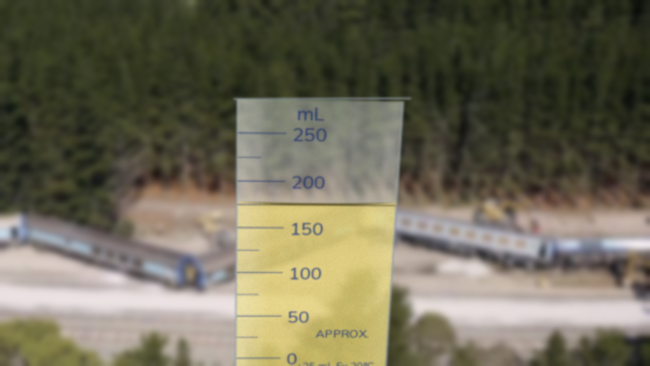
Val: 175 mL
